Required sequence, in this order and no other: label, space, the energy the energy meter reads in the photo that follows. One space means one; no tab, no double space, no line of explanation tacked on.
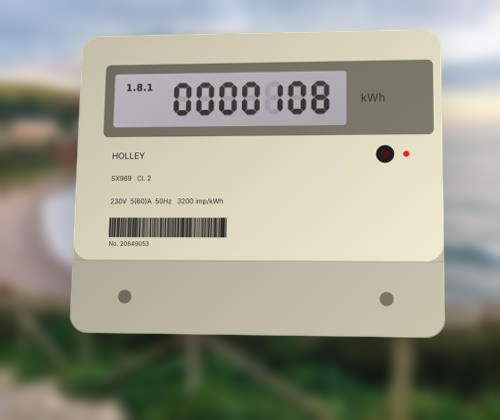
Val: 108 kWh
